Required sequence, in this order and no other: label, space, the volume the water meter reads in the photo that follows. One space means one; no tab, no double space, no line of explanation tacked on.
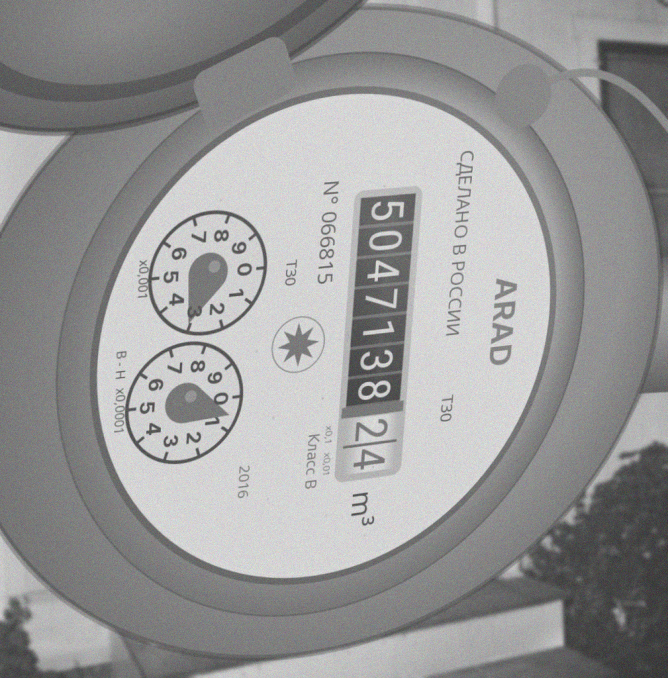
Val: 5047138.2430 m³
